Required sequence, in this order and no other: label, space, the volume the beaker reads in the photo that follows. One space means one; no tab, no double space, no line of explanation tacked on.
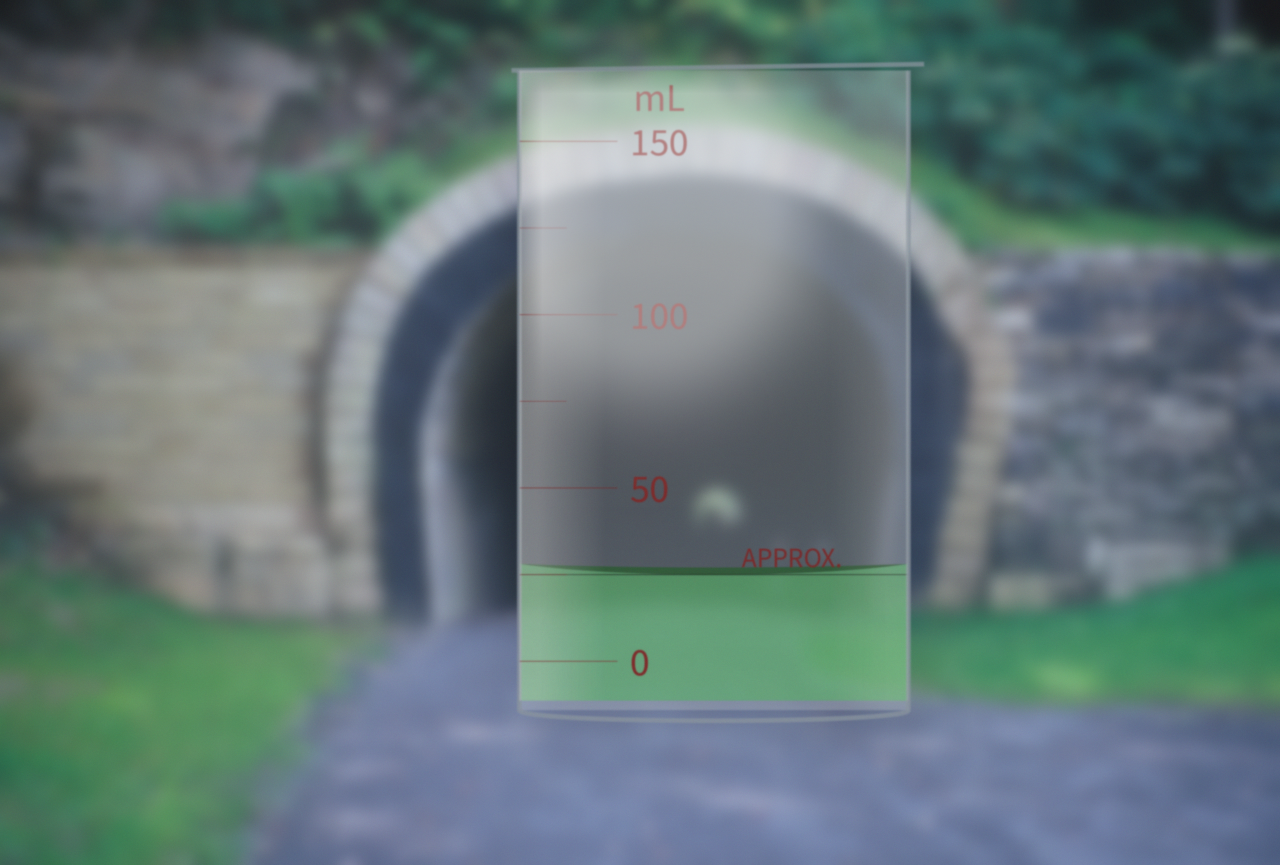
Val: 25 mL
